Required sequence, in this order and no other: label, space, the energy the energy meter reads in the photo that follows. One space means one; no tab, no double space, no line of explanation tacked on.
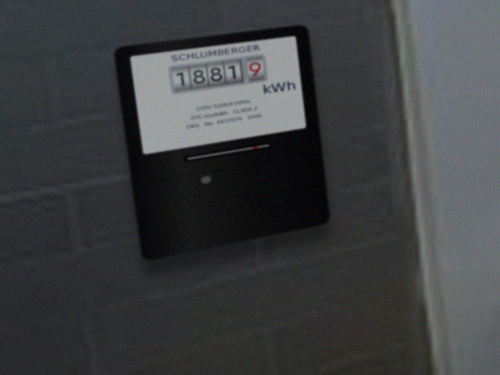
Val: 1881.9 kWh
